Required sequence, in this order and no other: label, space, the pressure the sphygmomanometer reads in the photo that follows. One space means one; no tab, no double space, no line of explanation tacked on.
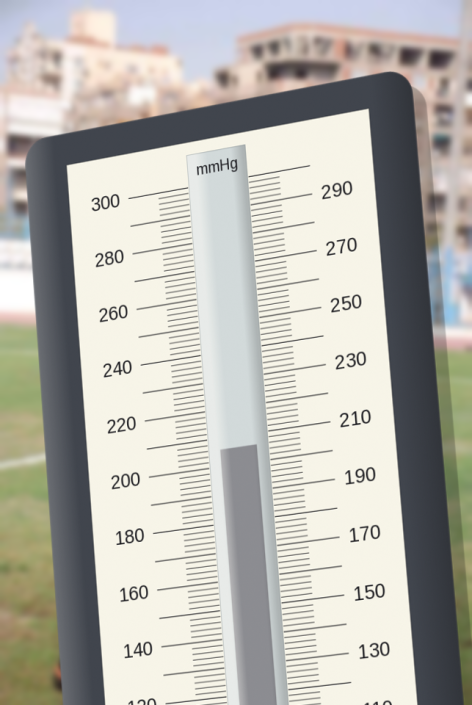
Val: 206 mmHg
